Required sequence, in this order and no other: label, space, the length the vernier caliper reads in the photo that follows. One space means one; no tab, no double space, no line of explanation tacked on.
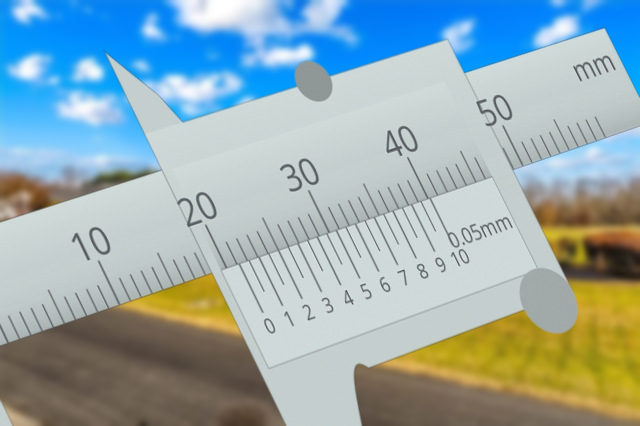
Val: 21.2 mm
